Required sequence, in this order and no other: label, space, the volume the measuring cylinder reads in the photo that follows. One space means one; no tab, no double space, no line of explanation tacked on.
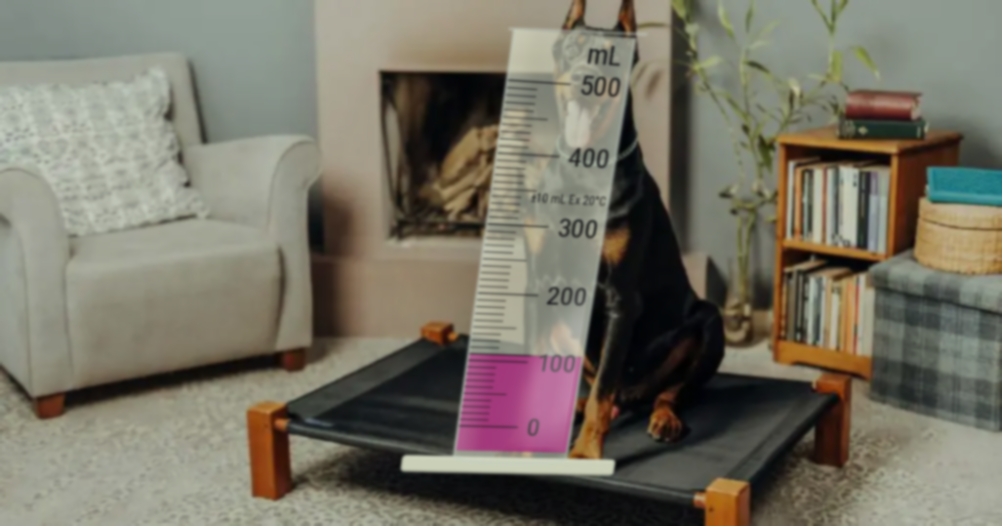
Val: 110 mL
